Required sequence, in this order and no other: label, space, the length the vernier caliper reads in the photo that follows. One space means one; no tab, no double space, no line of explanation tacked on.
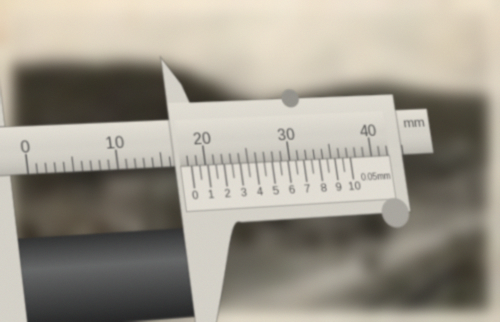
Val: 18.4 mm
